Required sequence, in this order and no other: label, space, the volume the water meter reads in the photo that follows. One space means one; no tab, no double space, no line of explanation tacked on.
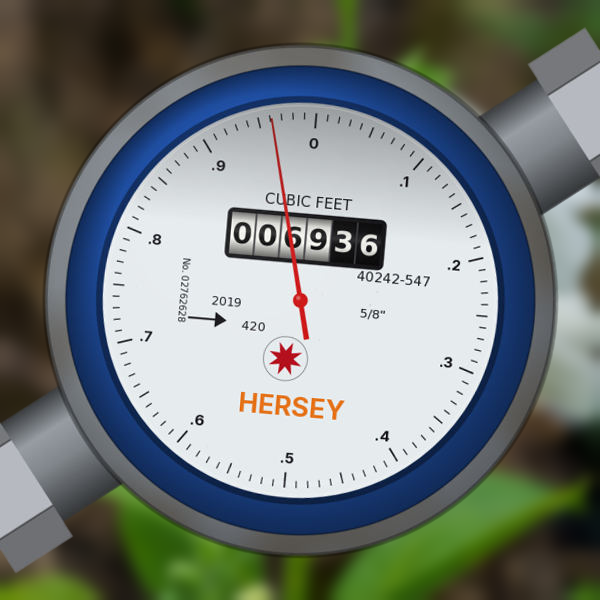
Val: 6935.96 ft³
